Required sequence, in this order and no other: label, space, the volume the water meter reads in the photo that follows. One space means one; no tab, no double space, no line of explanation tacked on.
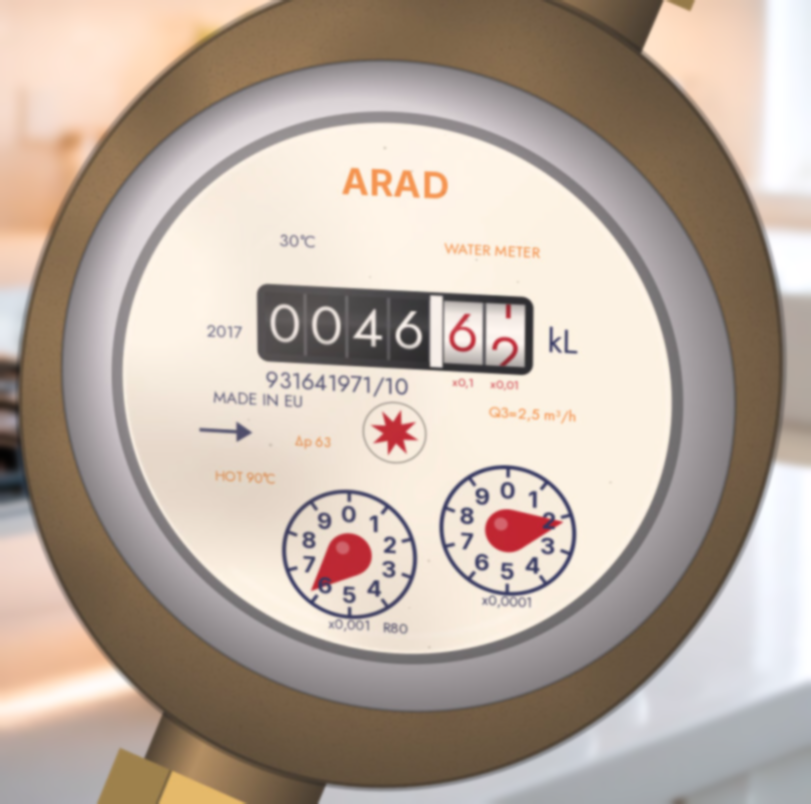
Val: 46.6162 kL
